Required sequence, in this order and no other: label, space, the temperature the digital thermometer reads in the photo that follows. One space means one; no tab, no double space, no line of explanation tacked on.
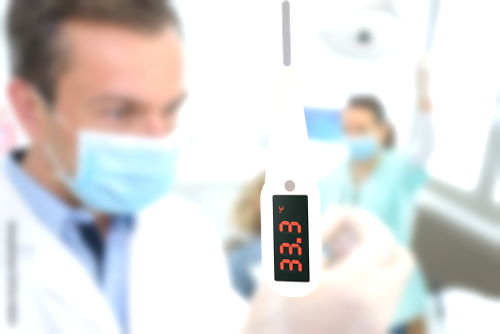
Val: 33.3 °C
